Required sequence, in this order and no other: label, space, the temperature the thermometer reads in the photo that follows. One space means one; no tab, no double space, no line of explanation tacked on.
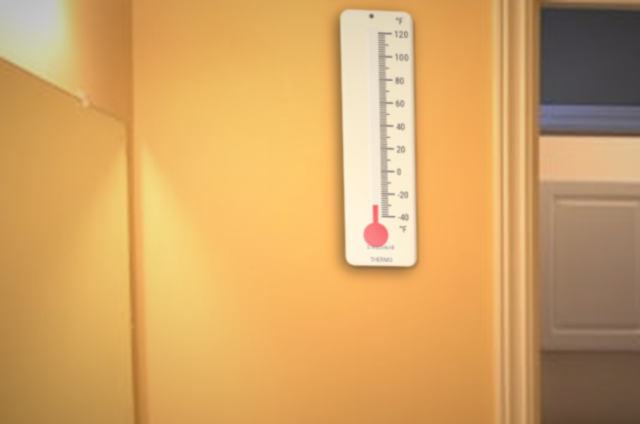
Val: -30 °F
